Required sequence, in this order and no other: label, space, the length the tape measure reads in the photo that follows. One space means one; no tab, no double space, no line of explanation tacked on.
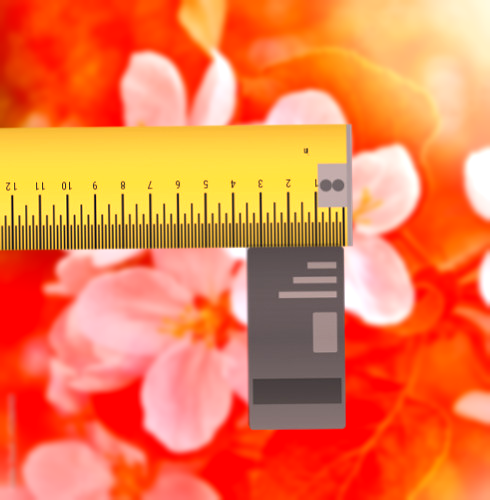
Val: 3.5 in
